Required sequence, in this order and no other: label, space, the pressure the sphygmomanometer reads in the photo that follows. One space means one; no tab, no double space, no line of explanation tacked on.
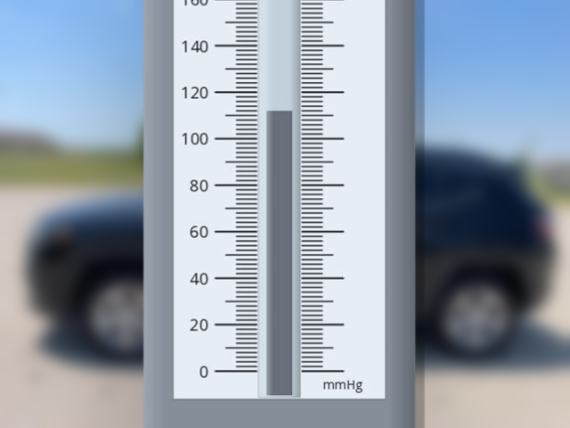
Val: 112 mmHg
